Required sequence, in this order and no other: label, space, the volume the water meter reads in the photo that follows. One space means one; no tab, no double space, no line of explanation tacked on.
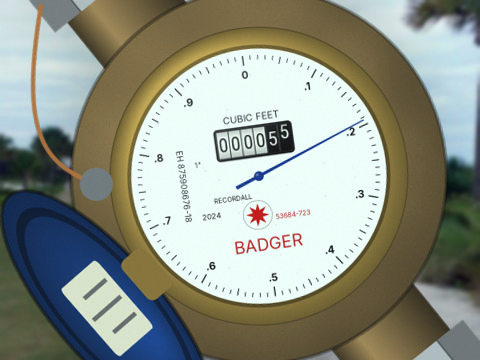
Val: 55.19 ft³
